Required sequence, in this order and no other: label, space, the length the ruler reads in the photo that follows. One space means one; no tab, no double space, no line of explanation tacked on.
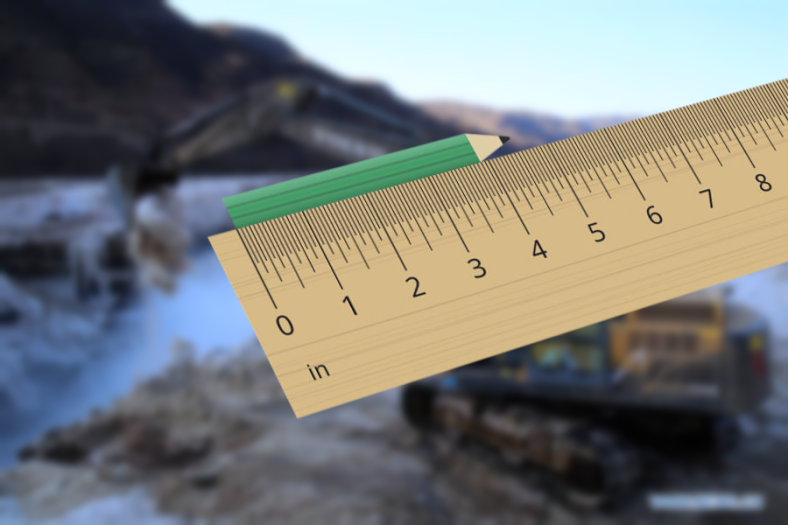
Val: 4.5 in
